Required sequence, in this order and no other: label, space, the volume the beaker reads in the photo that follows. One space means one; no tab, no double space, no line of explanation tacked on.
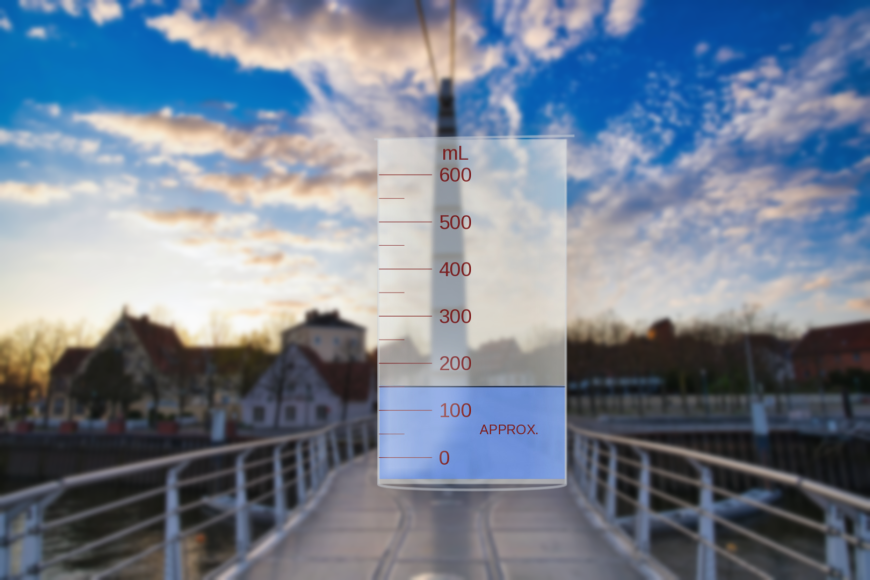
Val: 150 mL
